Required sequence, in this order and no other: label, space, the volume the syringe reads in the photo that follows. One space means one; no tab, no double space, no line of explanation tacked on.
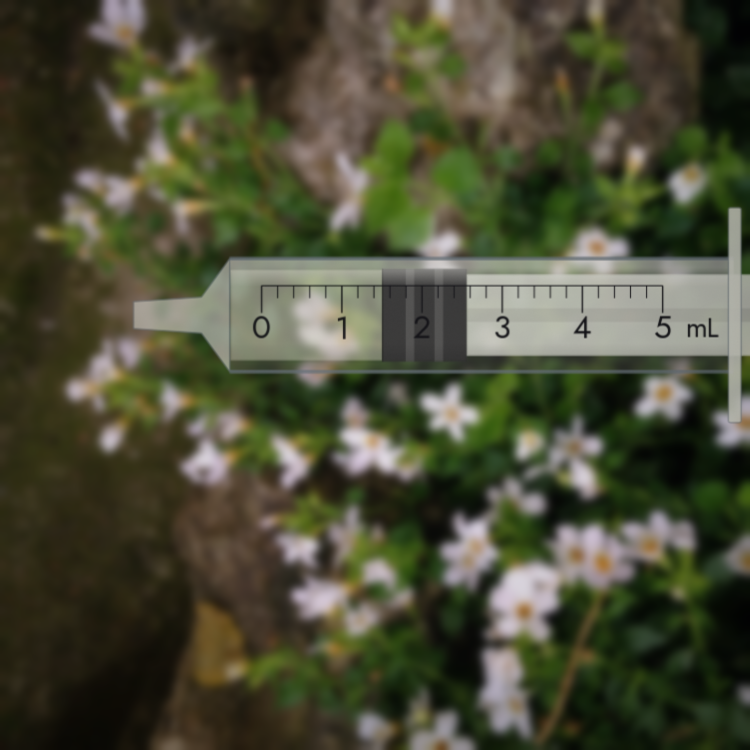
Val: 1.5 mL
